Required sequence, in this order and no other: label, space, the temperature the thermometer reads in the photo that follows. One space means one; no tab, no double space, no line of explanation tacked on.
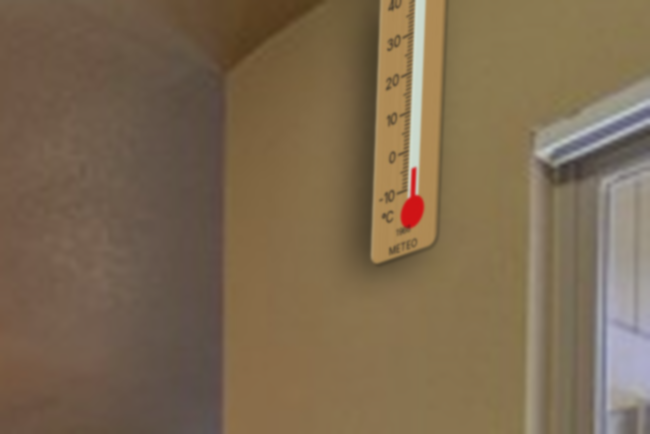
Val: -5 °C
